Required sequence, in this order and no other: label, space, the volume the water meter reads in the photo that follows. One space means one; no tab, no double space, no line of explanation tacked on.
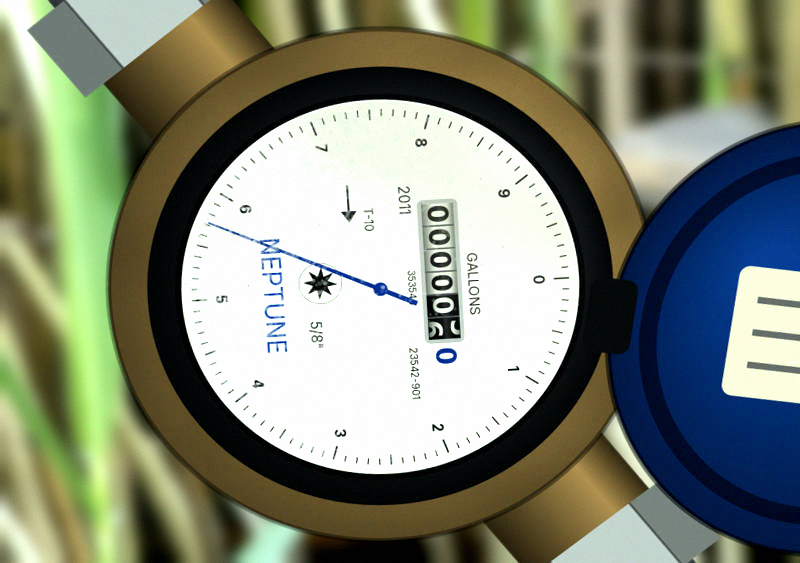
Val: 55.7 gal
